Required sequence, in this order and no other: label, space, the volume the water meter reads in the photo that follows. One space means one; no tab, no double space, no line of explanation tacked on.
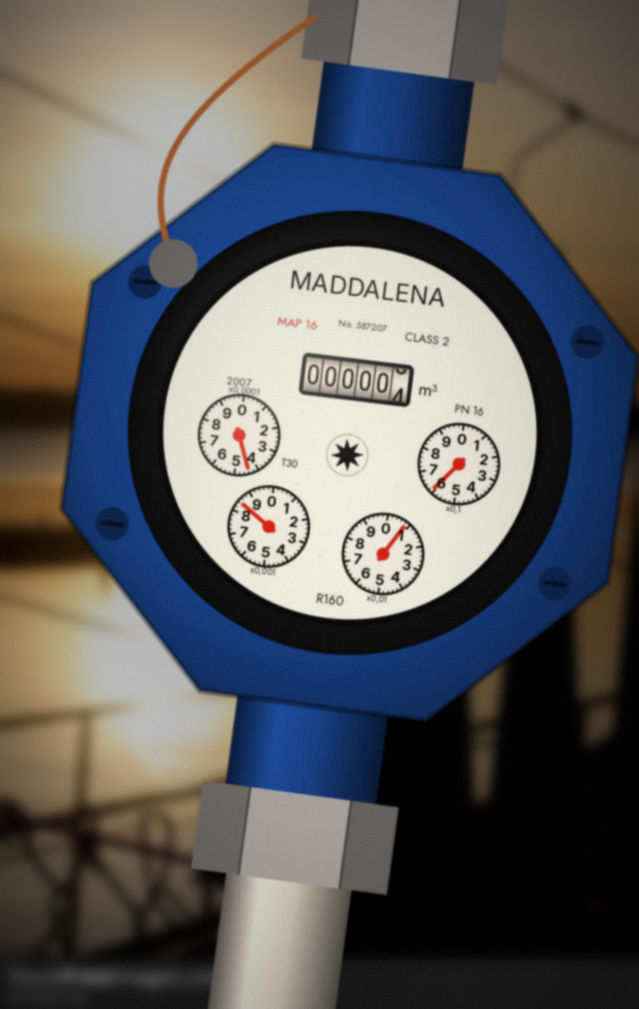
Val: 3.6084 m³
